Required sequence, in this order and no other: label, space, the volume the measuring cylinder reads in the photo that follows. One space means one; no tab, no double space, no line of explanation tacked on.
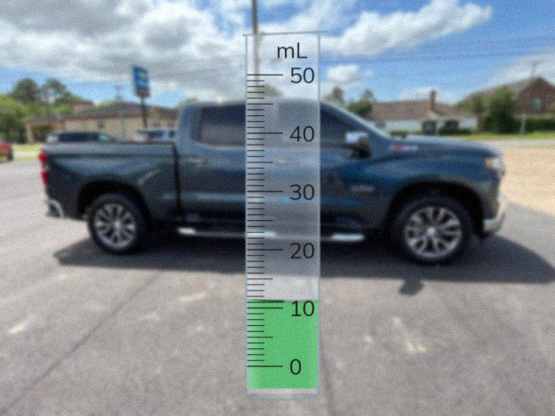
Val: 11 mL
